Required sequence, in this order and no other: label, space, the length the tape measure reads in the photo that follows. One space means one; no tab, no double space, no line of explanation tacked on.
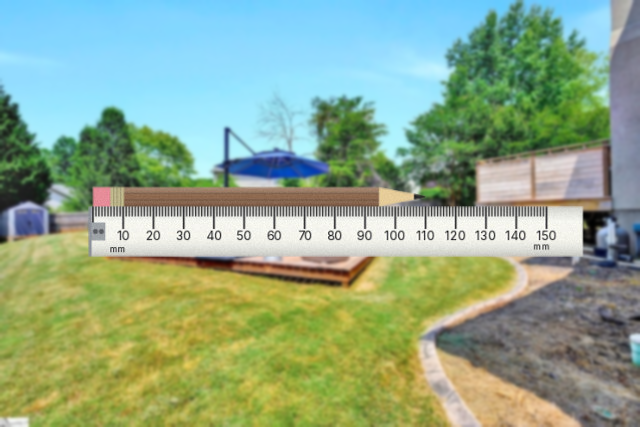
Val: 110 mm
